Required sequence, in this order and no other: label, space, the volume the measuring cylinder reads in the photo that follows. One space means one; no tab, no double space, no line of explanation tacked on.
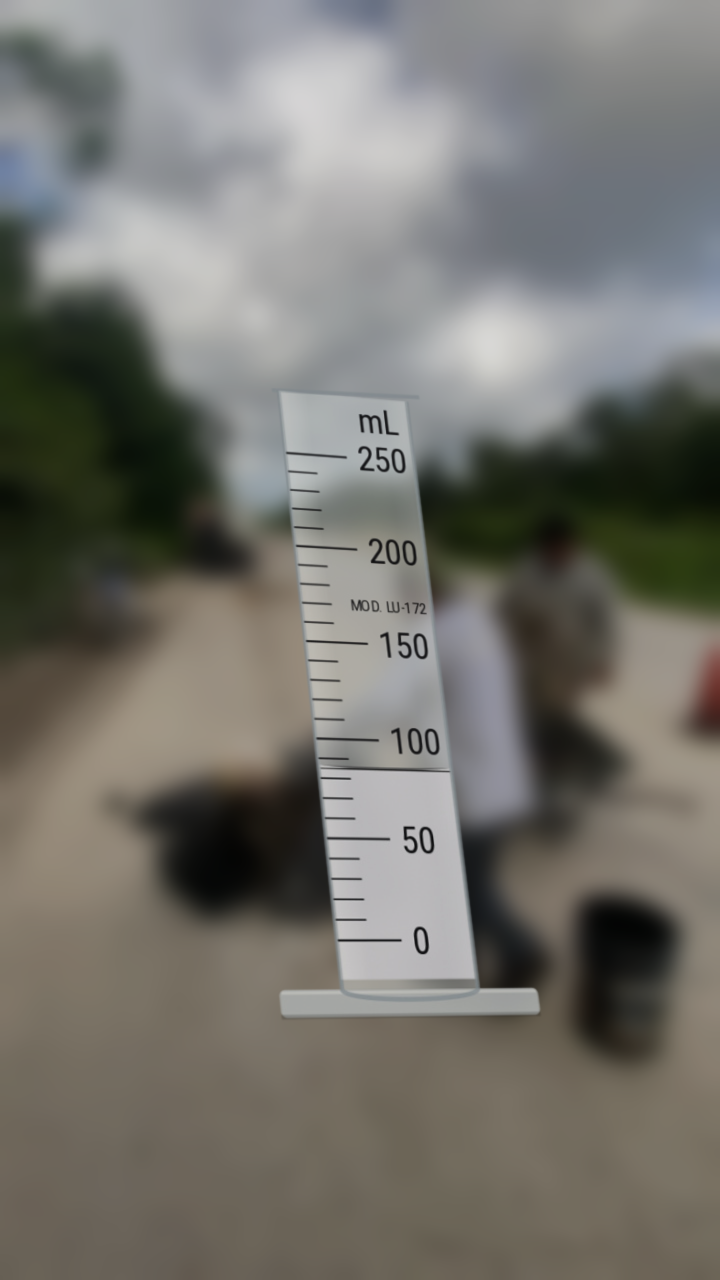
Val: 85 mL
